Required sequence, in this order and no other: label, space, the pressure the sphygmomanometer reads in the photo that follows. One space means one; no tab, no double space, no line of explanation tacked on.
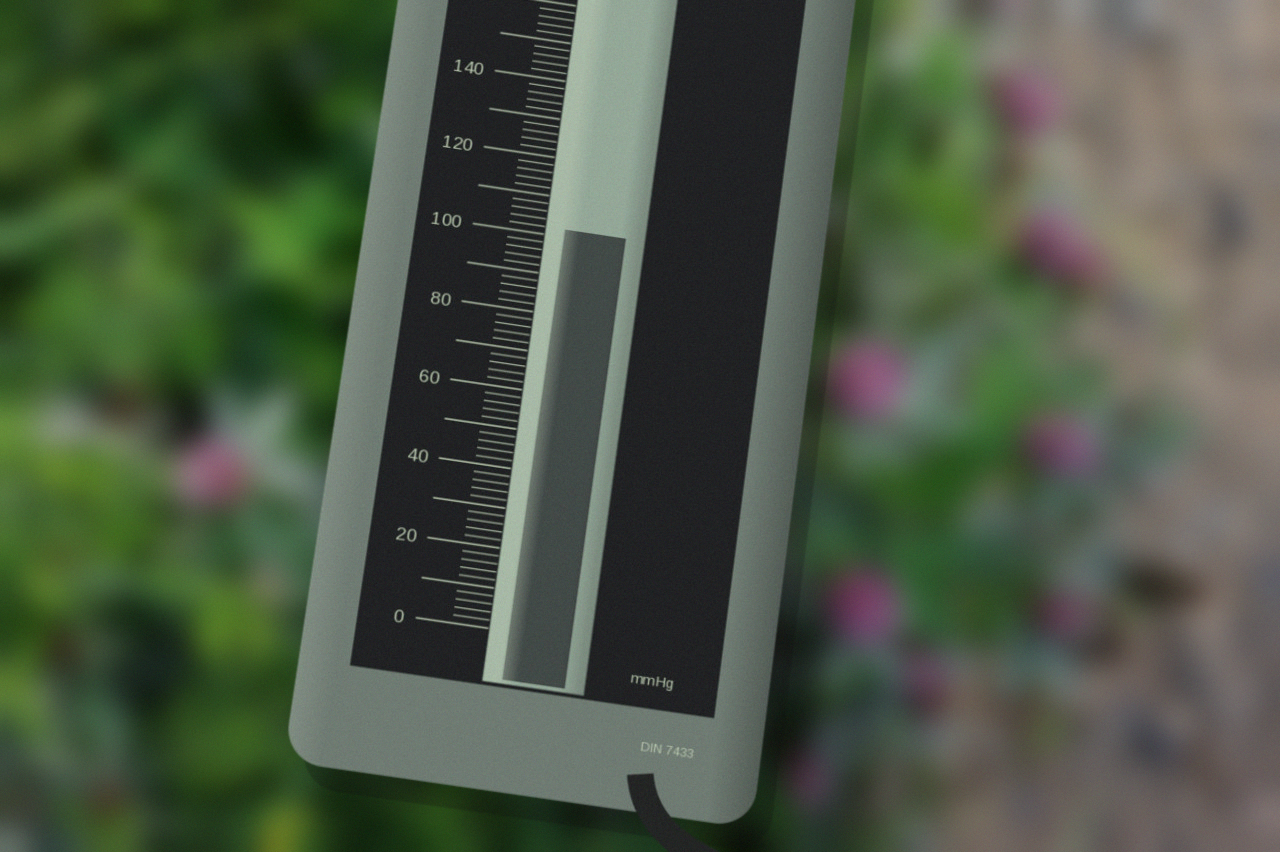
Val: 102 mmHg
